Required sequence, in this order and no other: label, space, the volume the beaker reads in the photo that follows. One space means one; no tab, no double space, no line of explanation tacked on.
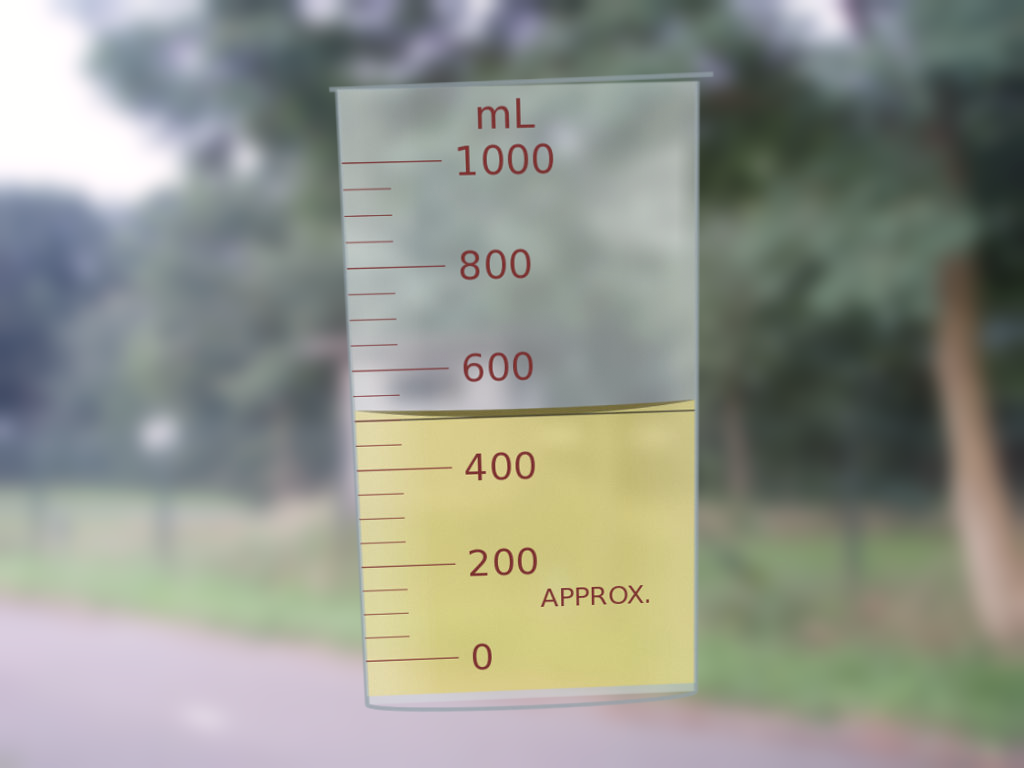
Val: 500 mL
